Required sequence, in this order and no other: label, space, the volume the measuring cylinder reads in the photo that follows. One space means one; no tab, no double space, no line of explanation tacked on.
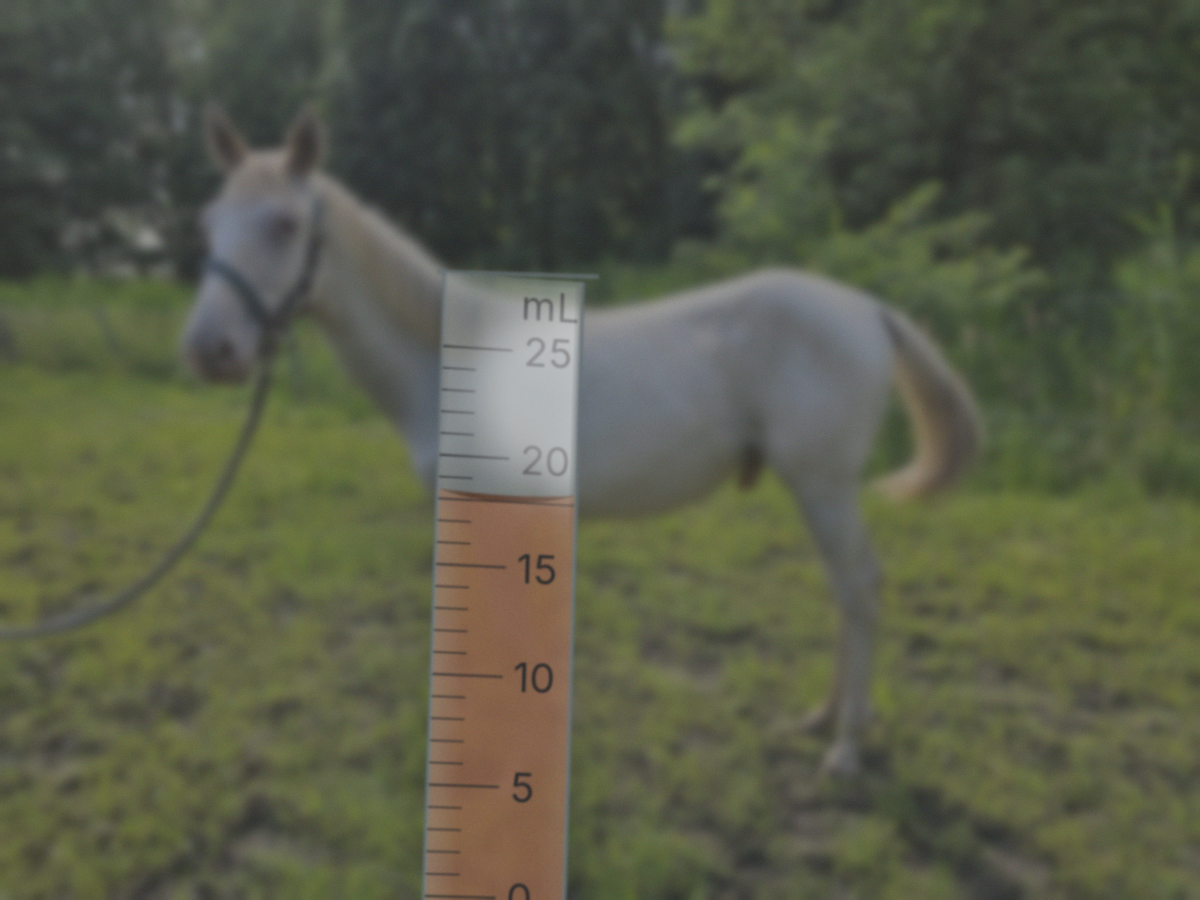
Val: 18 mL
